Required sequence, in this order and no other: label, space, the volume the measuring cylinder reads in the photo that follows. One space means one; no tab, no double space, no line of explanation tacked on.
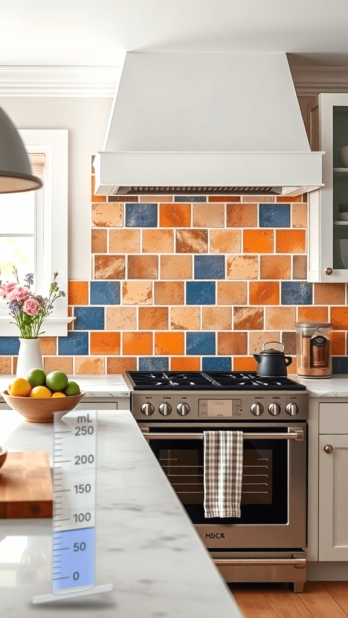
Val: 80 mL
